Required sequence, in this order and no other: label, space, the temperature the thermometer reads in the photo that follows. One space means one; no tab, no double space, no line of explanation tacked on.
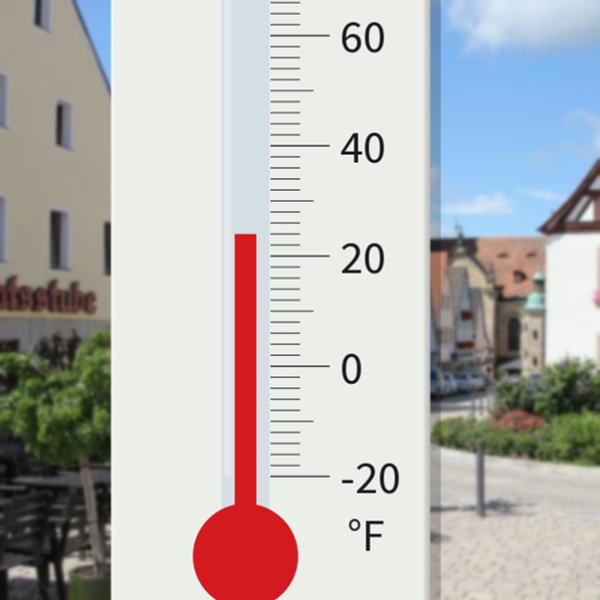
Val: 24 °F
